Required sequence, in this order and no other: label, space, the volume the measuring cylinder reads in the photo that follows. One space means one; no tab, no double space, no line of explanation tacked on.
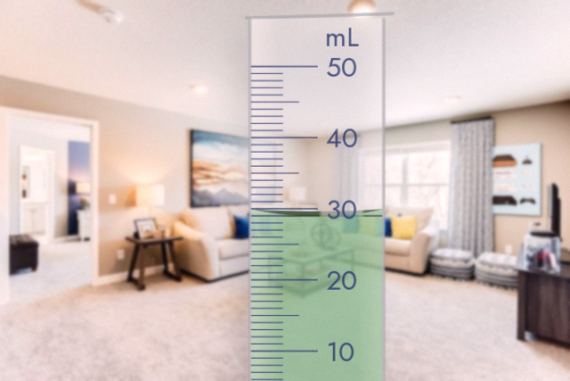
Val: 29 mL
